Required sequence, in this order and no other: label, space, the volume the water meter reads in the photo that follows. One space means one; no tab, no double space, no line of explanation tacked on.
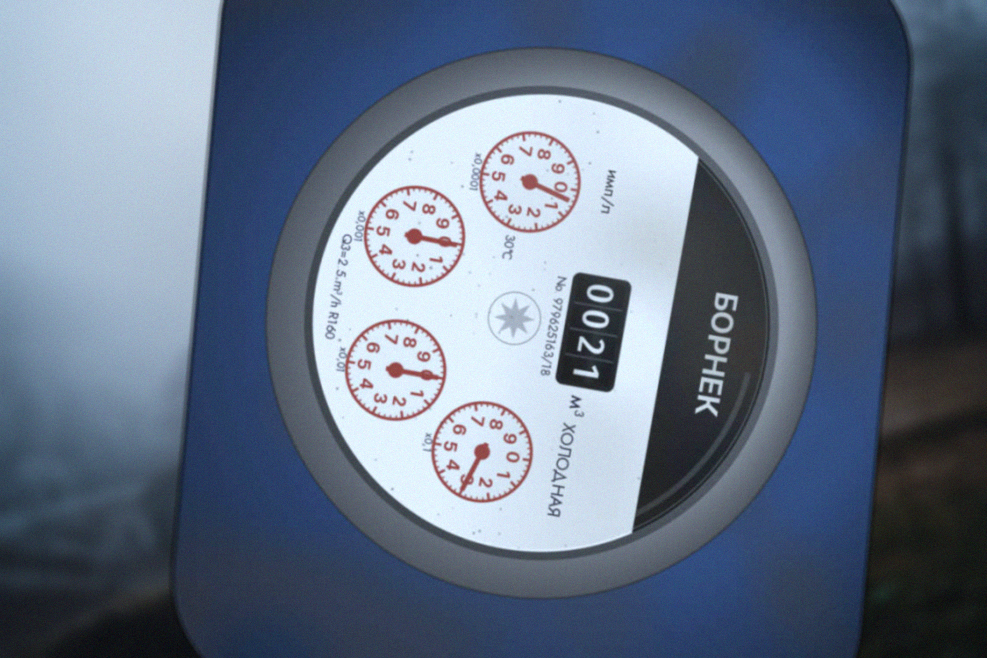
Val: 21.3000 m³
